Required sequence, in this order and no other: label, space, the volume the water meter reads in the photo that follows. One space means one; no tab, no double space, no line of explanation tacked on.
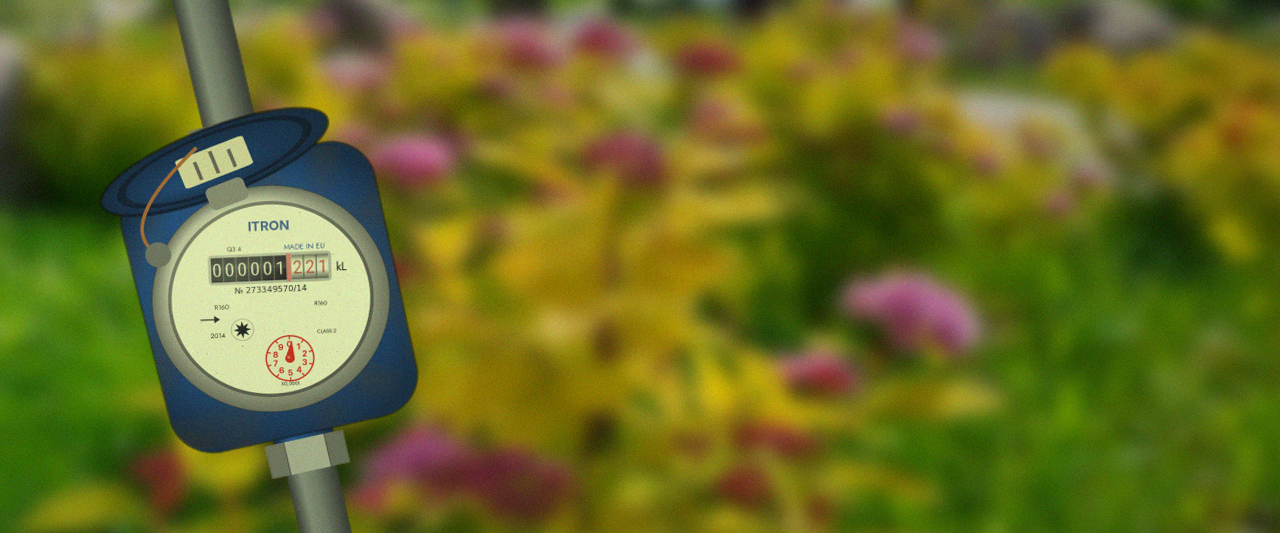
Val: 1.2210 kL
